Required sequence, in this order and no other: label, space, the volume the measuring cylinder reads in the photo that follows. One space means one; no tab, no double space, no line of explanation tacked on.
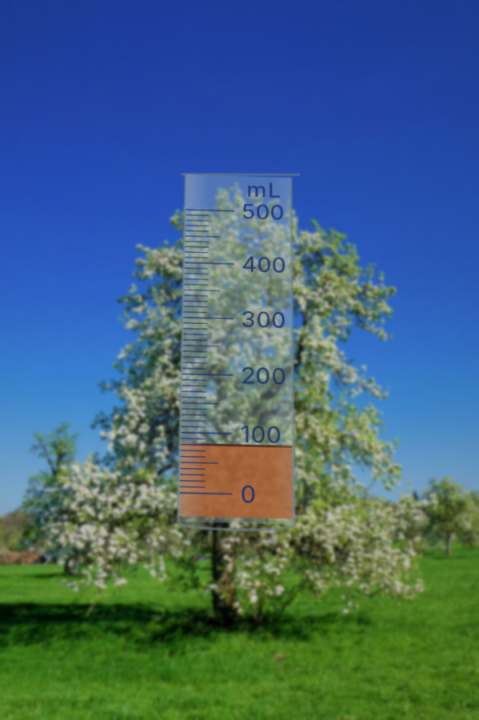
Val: 80 mL
